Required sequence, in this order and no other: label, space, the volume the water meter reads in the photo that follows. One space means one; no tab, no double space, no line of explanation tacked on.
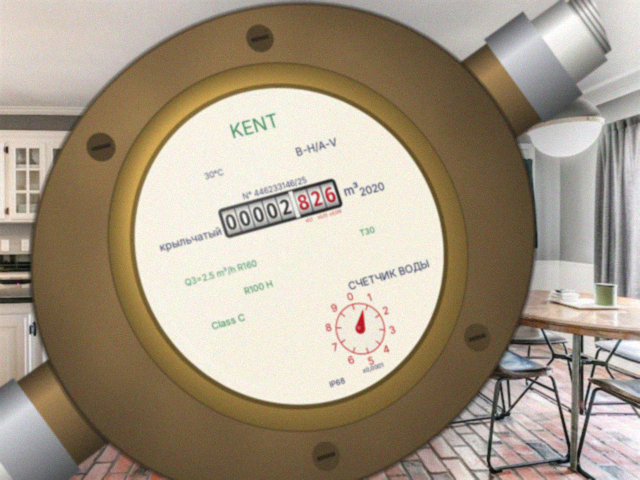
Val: 2.8260 m³
